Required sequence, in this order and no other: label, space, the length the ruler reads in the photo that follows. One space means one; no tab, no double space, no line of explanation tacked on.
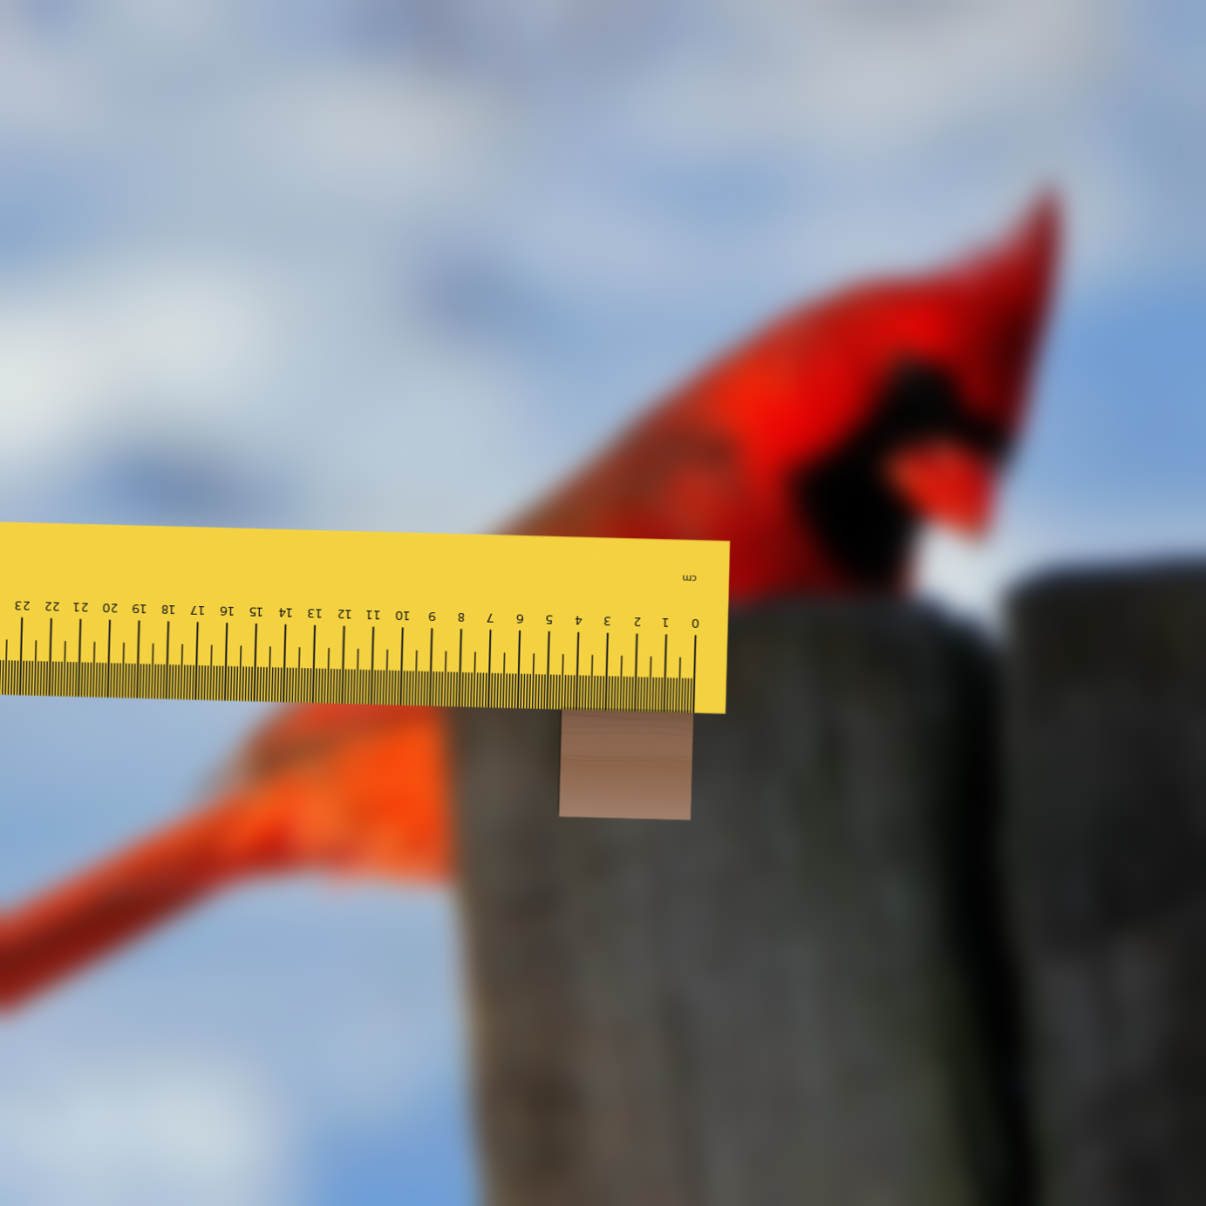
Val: 4.5 cm
